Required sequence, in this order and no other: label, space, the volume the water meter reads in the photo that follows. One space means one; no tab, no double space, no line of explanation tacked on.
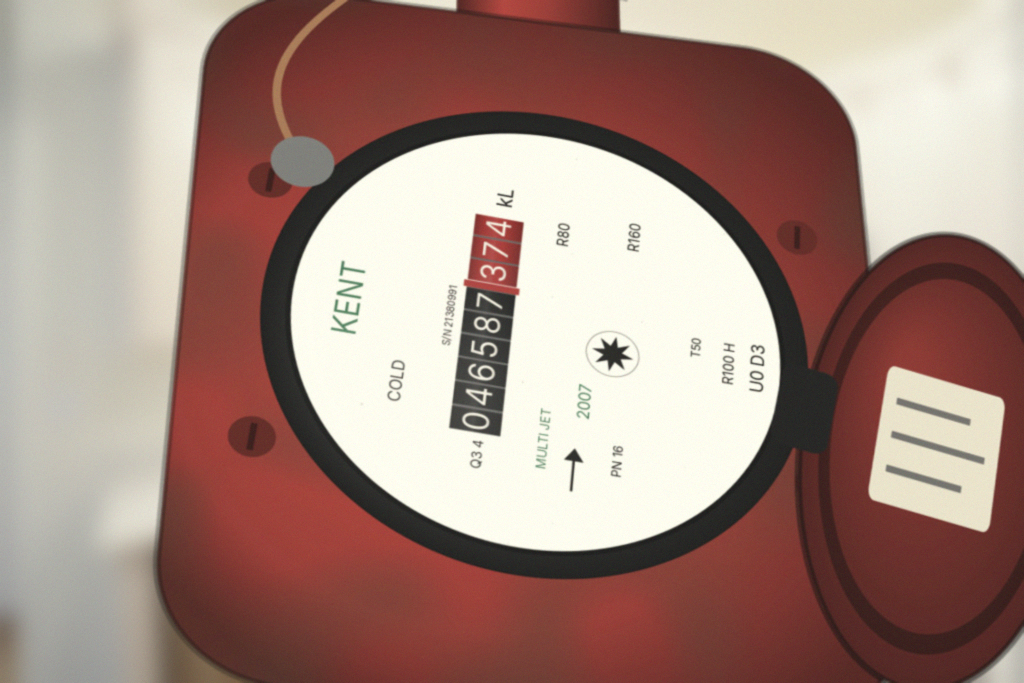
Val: 46587.374 kL
